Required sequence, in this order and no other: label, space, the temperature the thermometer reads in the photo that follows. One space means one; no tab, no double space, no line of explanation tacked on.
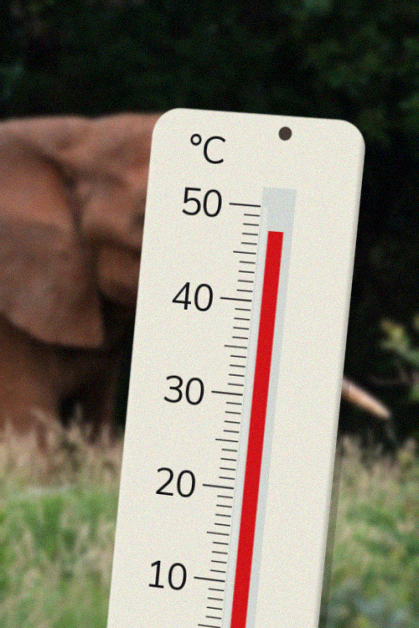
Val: 47.5 °C
